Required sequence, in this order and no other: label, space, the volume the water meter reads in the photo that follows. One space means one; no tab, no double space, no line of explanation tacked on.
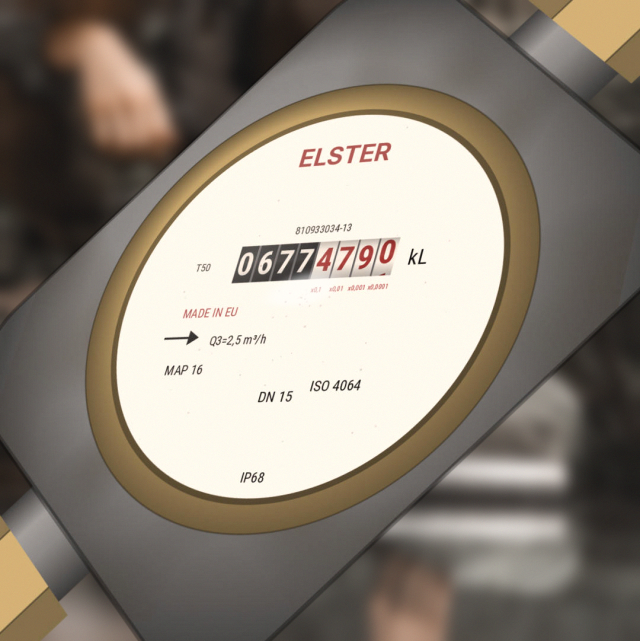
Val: 677.4790 kL
